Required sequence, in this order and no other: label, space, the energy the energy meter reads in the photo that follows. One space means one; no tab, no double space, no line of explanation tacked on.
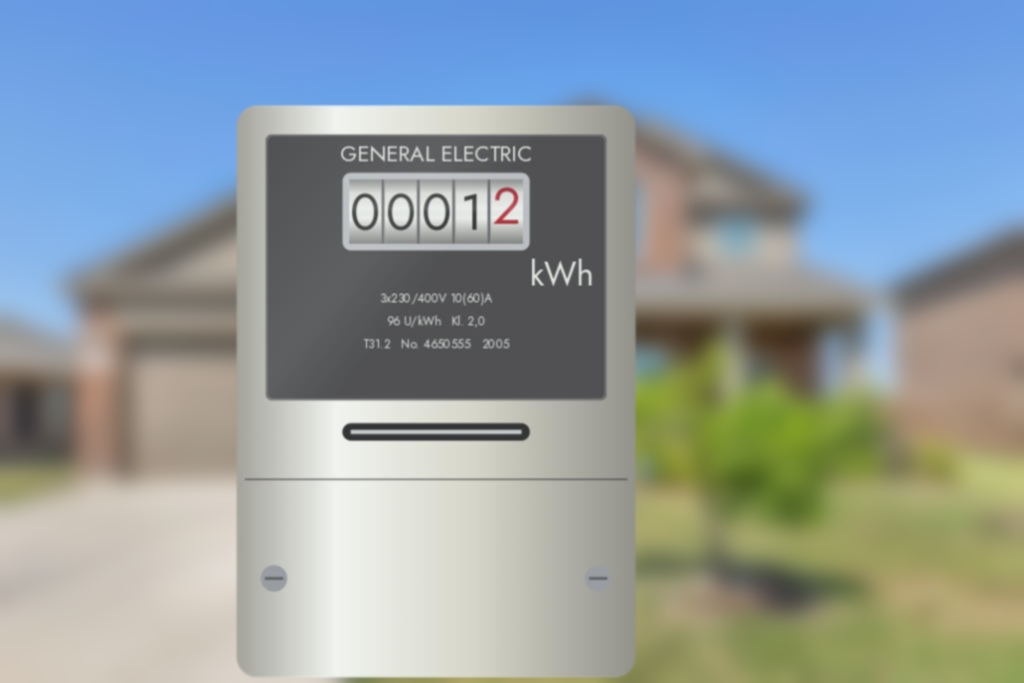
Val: 1.2 kWh
